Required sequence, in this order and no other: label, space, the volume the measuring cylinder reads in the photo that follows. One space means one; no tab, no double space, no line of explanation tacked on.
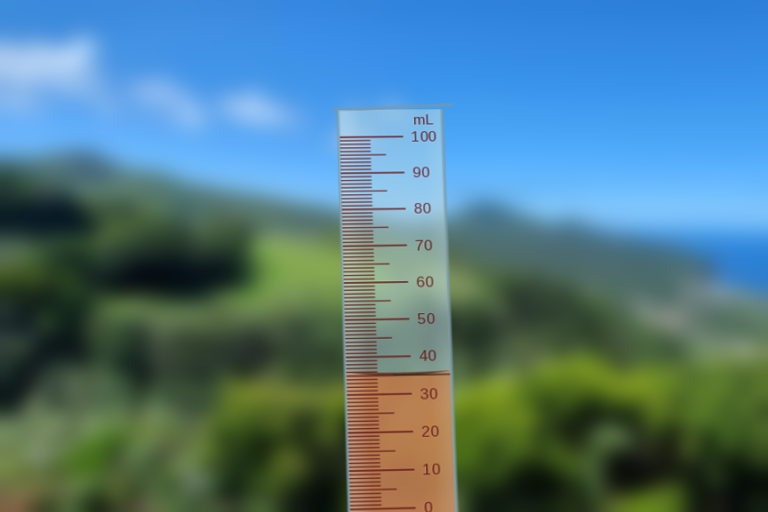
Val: 35 mL
